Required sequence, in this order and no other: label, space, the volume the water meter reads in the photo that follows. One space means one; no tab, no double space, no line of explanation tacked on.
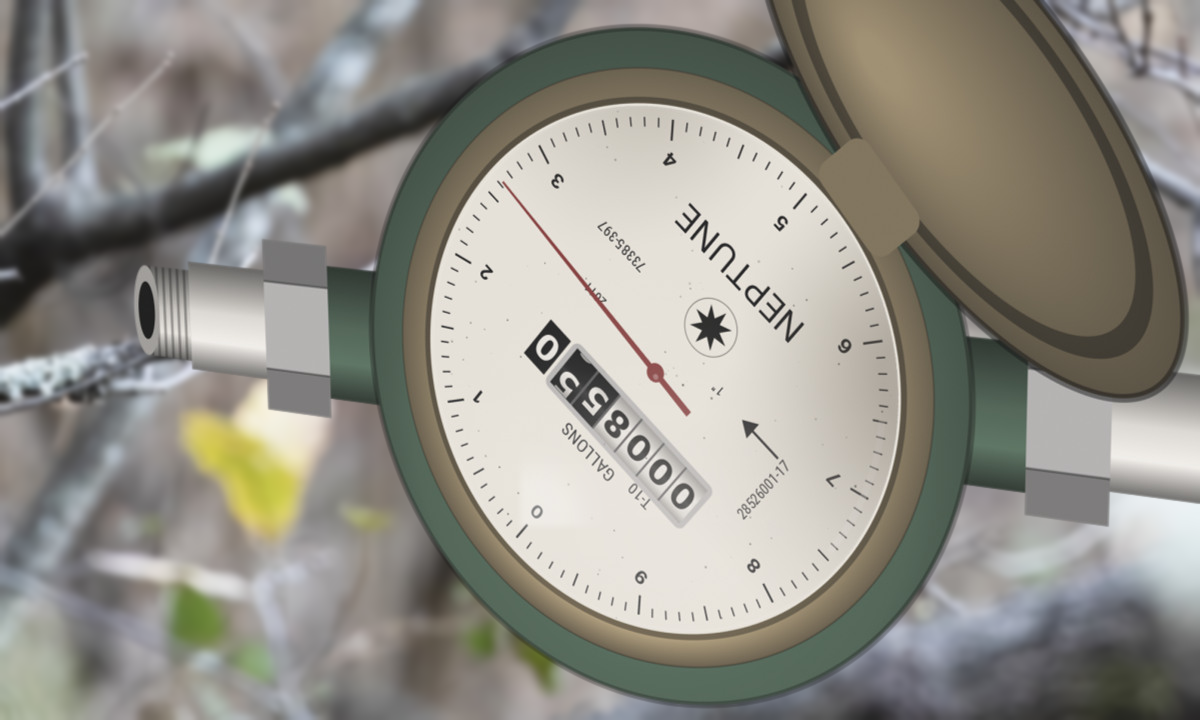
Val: 8552.6 gal
